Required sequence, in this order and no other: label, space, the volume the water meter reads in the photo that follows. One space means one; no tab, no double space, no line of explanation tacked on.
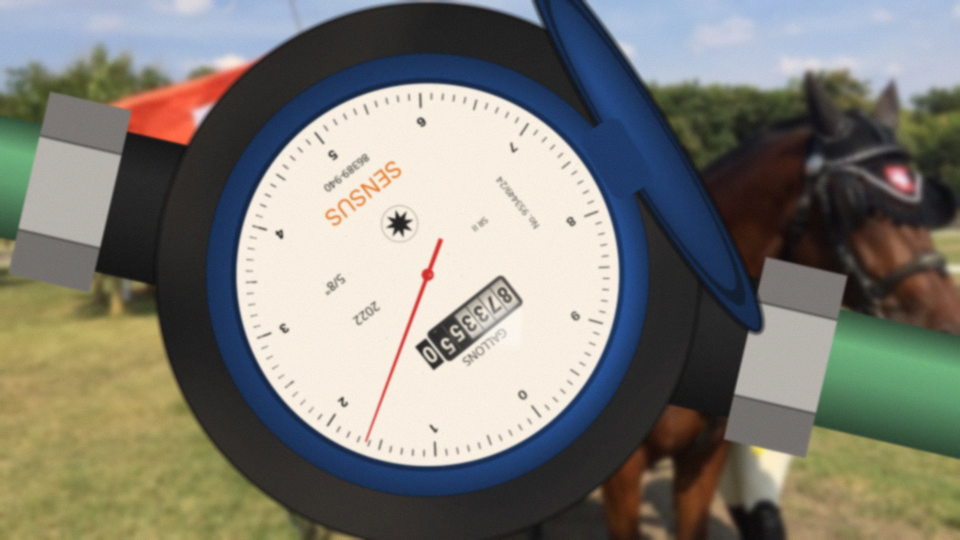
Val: 8733551.6 gal
